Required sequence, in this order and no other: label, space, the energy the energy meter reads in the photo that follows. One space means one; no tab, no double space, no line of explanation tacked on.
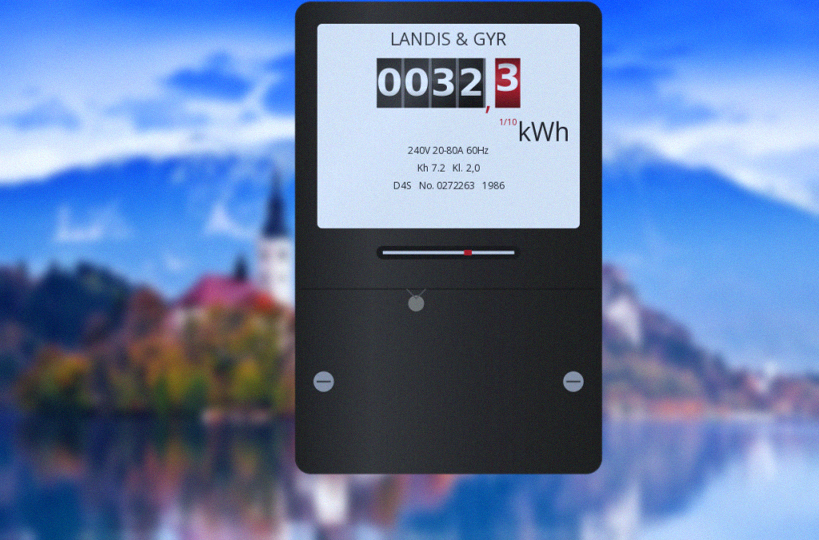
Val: 32.3 kWh
